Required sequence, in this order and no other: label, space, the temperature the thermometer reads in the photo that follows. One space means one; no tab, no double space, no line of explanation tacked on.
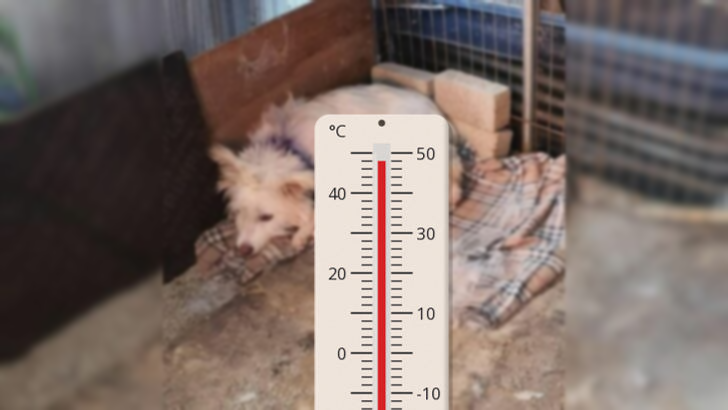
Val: 48 °C
